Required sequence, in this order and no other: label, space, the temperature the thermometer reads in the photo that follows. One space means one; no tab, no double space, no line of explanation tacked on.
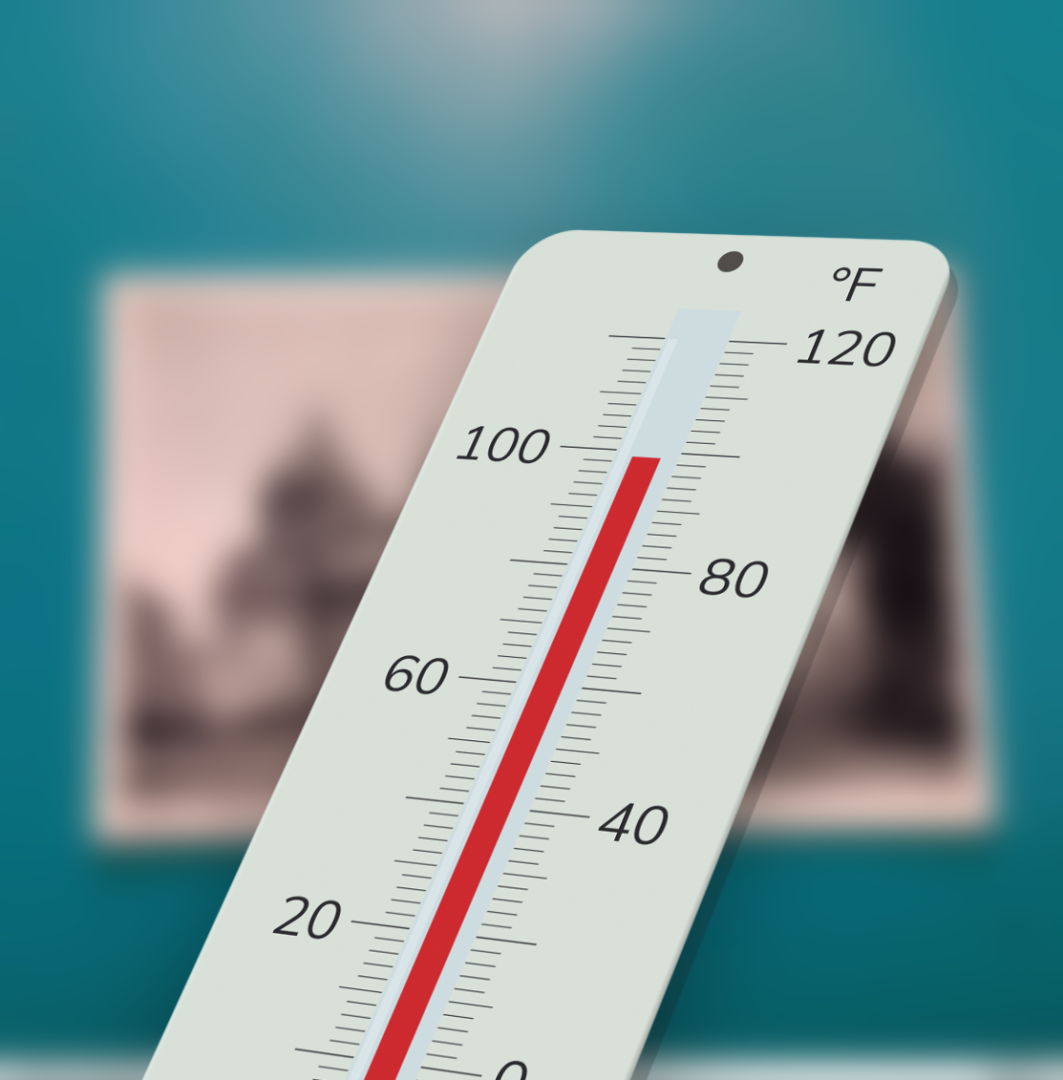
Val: 99 °F
